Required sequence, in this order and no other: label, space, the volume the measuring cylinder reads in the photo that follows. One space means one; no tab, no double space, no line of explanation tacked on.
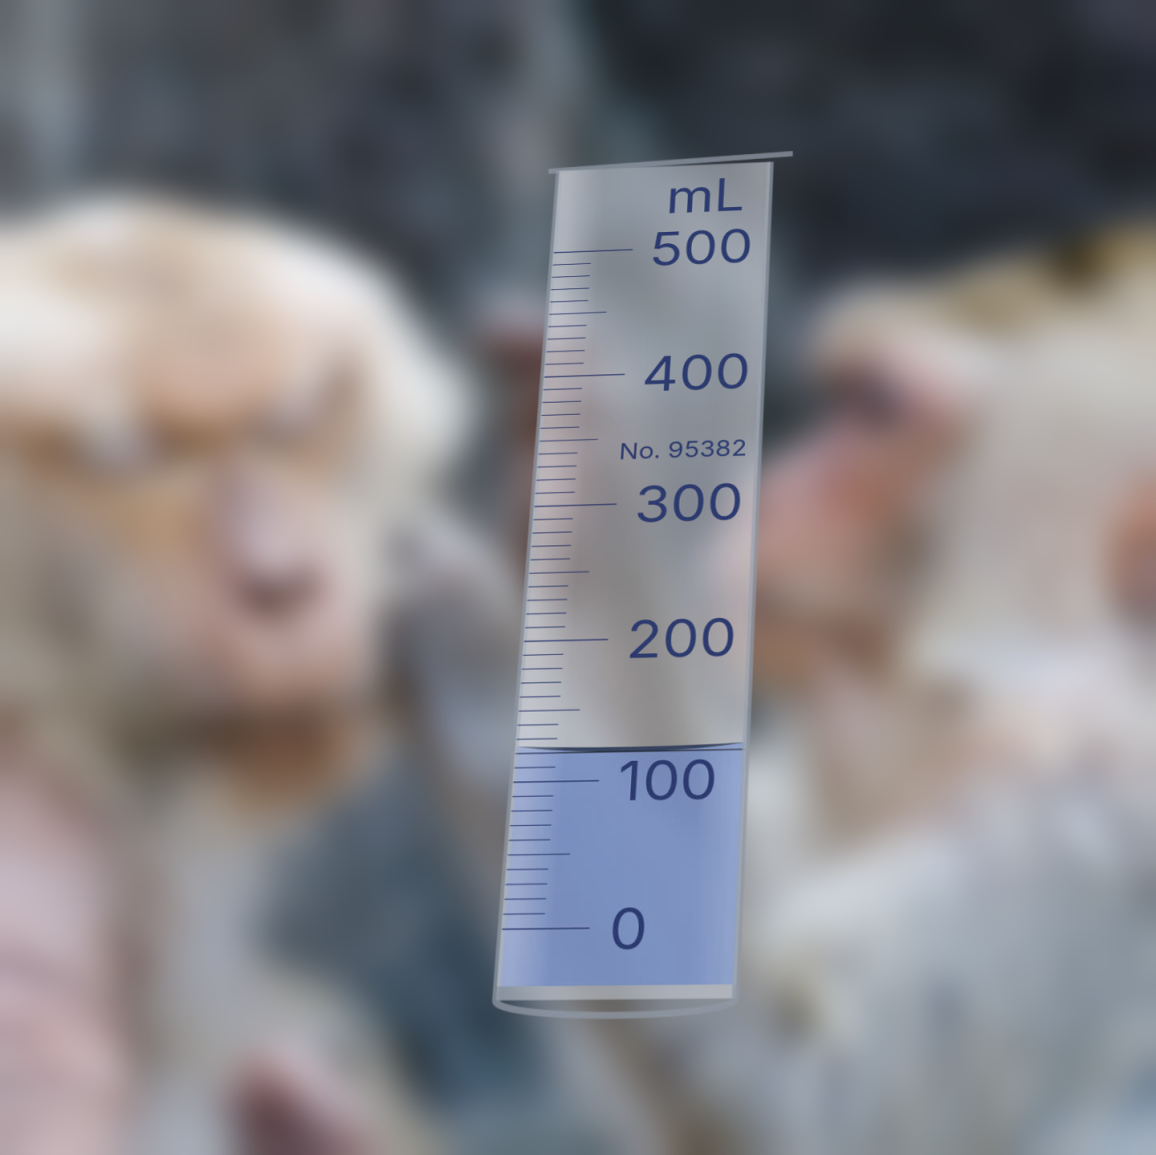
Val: 120 mL
